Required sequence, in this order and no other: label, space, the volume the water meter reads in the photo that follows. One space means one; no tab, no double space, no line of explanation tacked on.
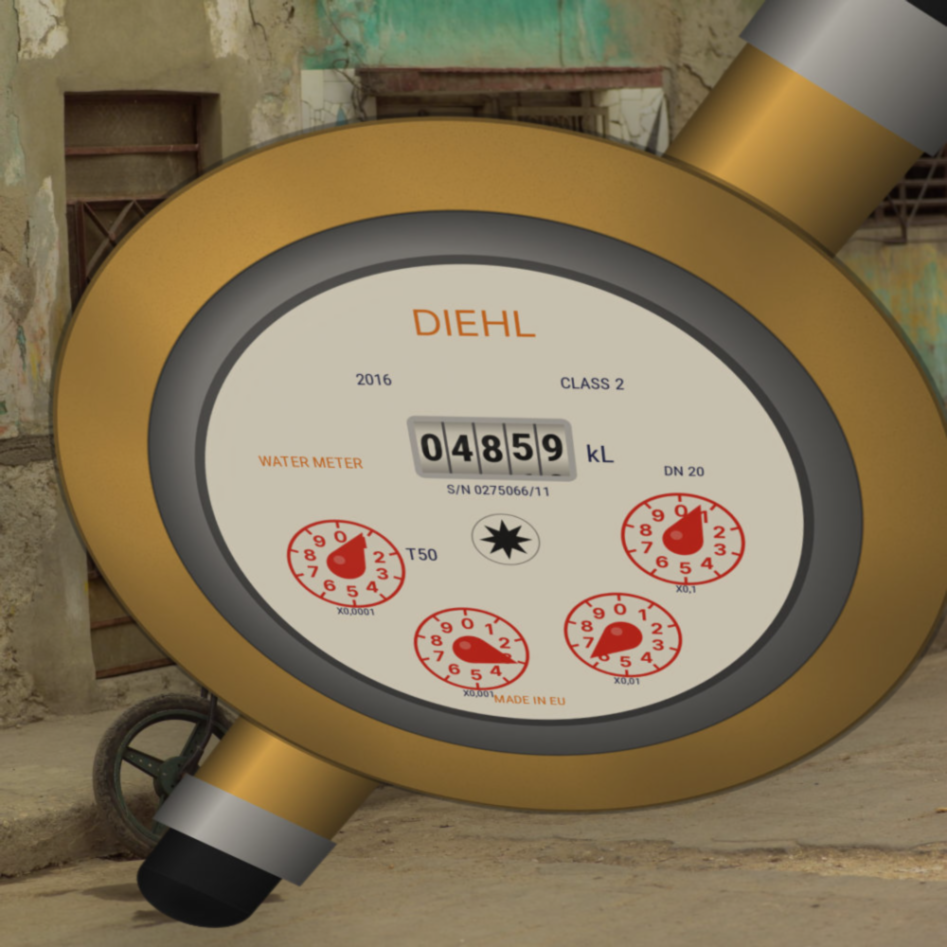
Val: 4859.0630 kL
